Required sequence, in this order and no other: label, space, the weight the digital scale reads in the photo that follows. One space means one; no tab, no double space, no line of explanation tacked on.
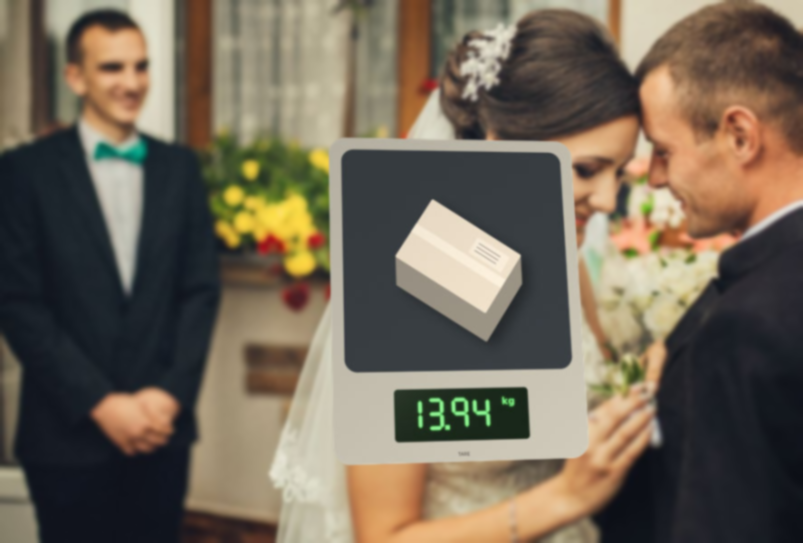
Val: 13.94 kg
